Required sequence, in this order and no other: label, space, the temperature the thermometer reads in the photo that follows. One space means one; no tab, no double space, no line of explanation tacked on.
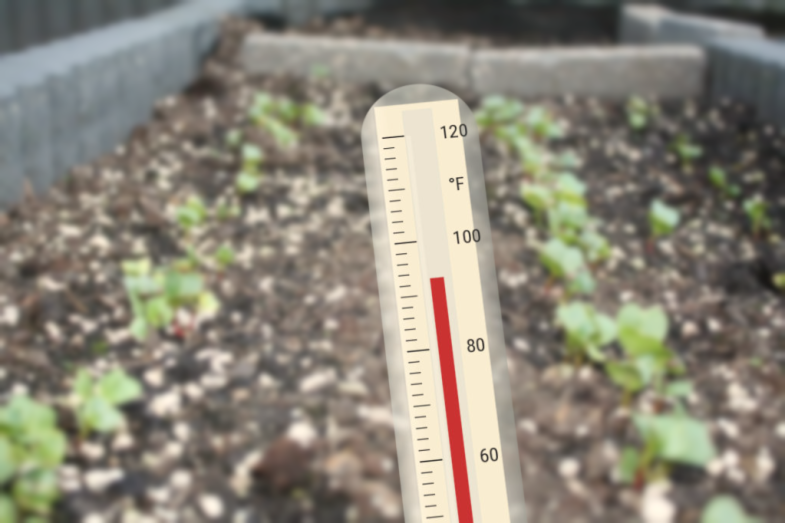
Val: 93 °F
